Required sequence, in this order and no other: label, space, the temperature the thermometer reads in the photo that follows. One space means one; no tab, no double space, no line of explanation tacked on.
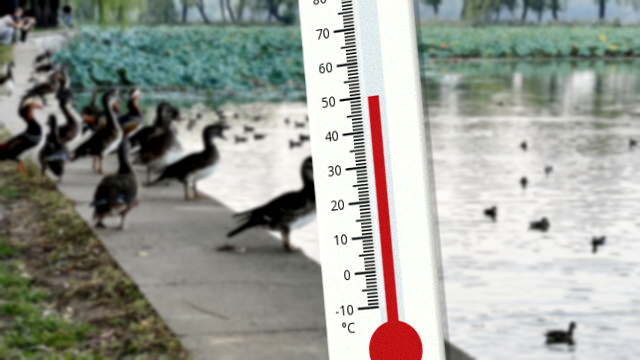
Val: 50 °C
